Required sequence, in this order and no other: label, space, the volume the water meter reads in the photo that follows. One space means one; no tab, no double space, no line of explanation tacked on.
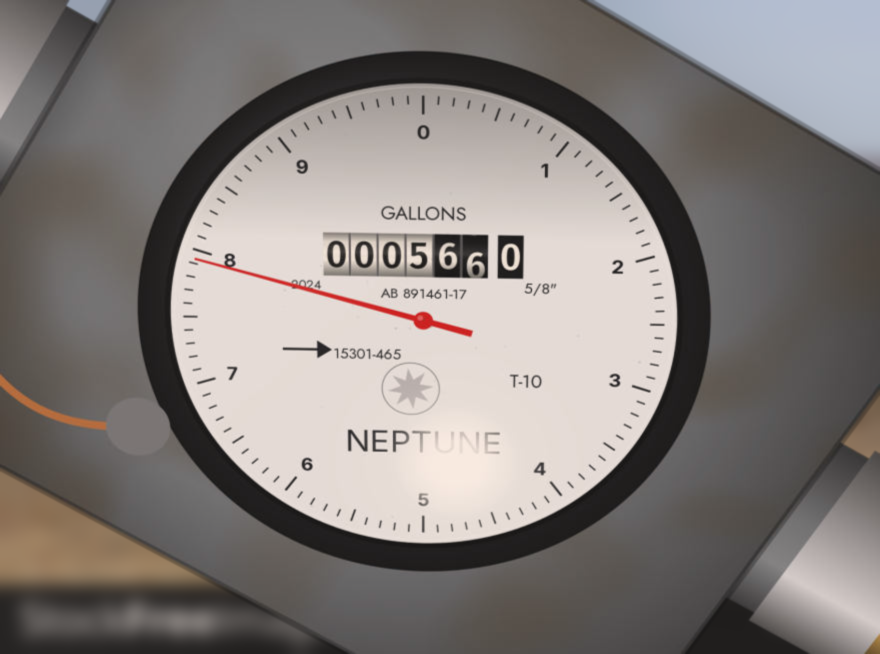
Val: 5657.9 gal
